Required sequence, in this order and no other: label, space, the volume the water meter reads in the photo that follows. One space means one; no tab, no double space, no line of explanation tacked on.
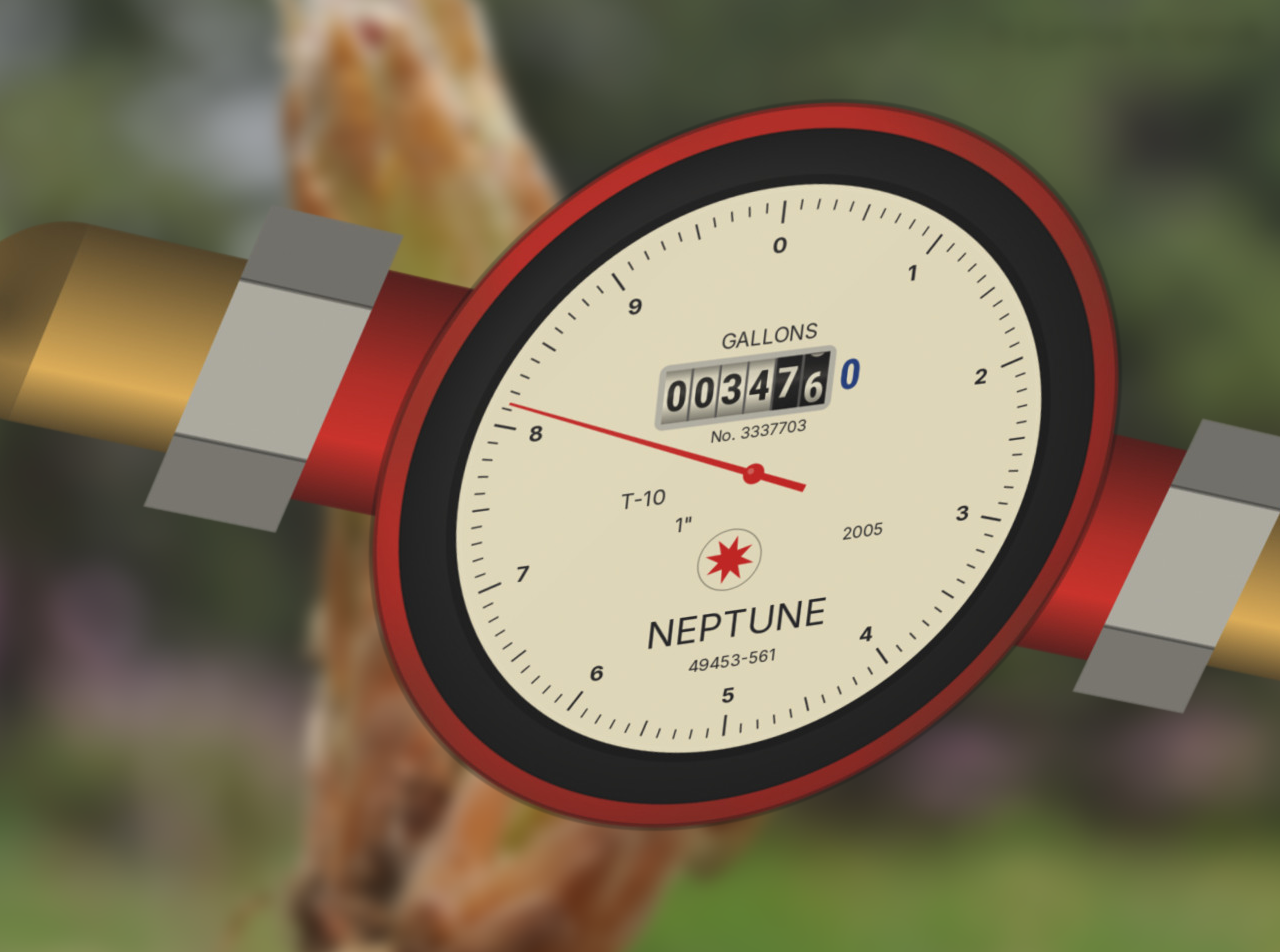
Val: 34758.1 gal
